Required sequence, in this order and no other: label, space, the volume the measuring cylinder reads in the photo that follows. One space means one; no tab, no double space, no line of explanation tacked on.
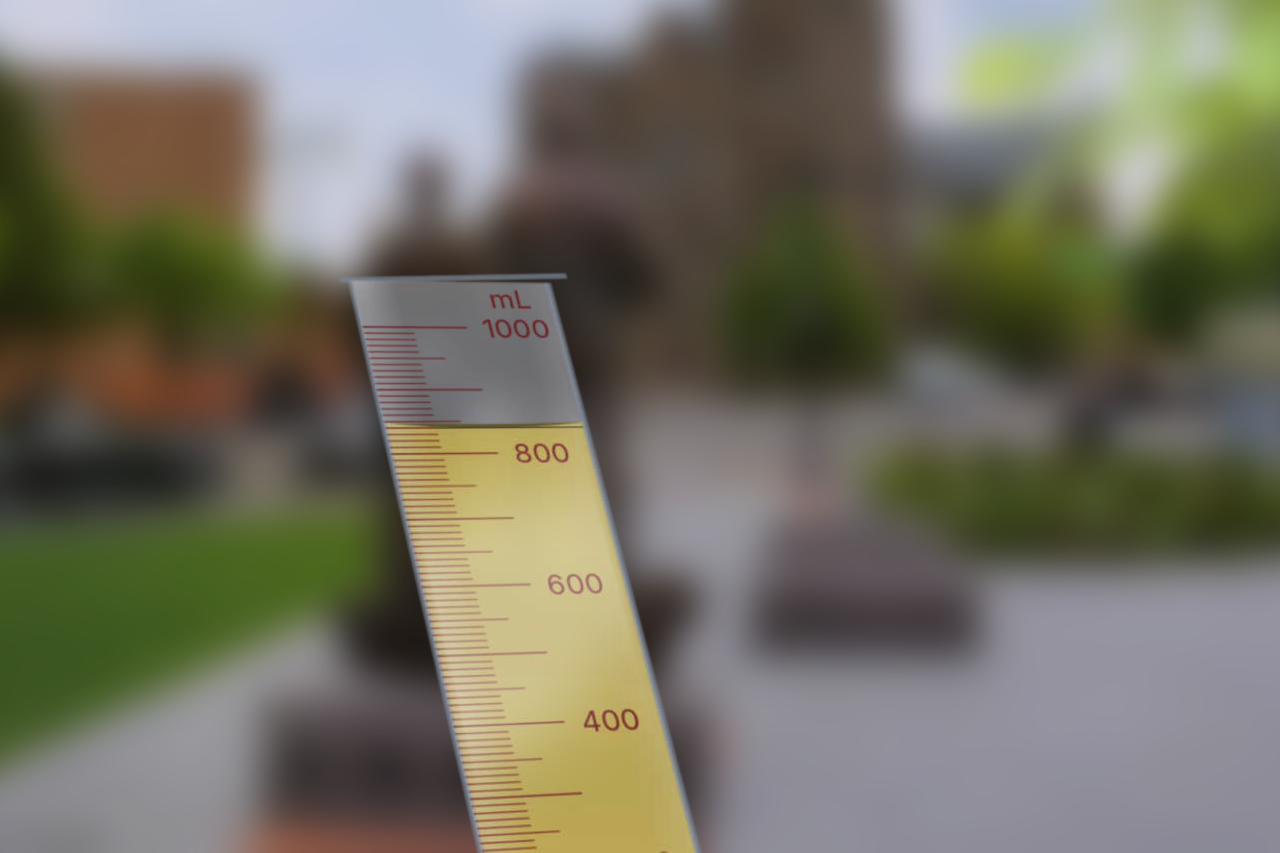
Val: 840 mL
